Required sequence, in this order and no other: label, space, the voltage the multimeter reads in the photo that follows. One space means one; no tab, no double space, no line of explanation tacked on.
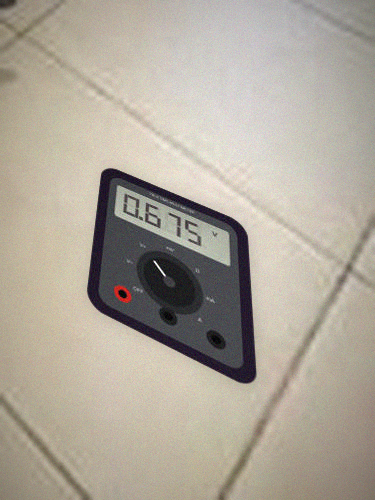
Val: 0.675 V
